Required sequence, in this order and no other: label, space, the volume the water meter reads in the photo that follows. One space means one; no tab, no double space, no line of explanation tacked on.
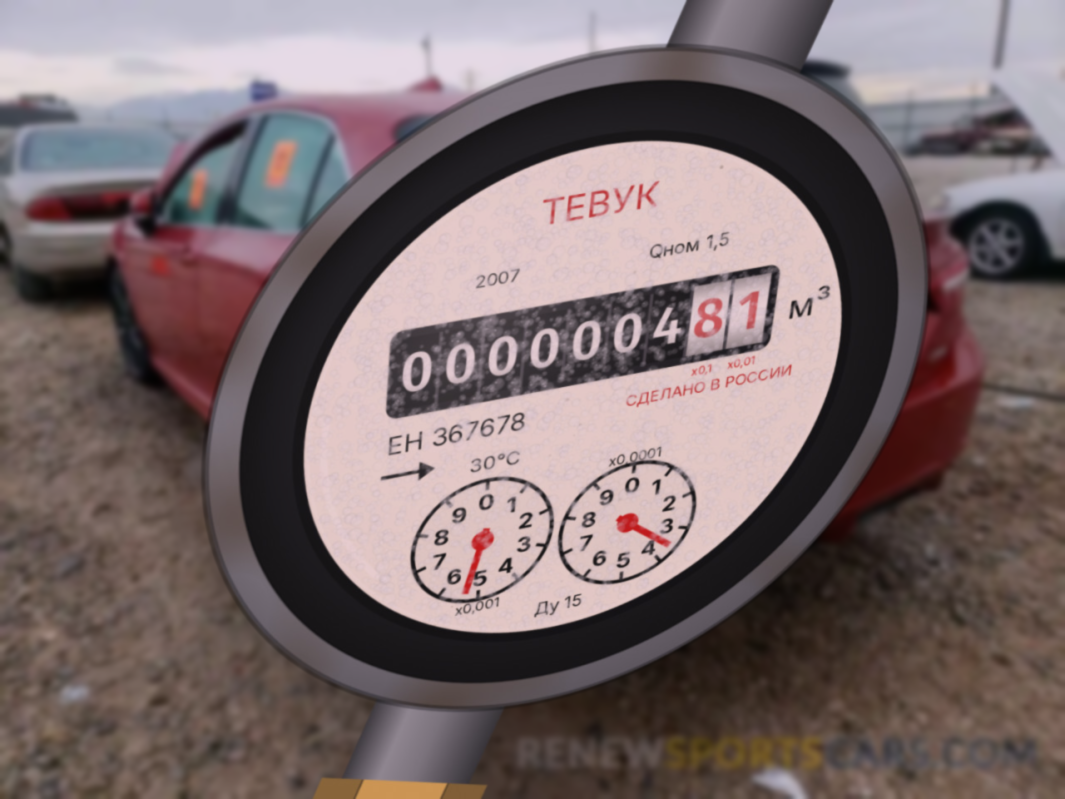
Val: 4.8153 m³
